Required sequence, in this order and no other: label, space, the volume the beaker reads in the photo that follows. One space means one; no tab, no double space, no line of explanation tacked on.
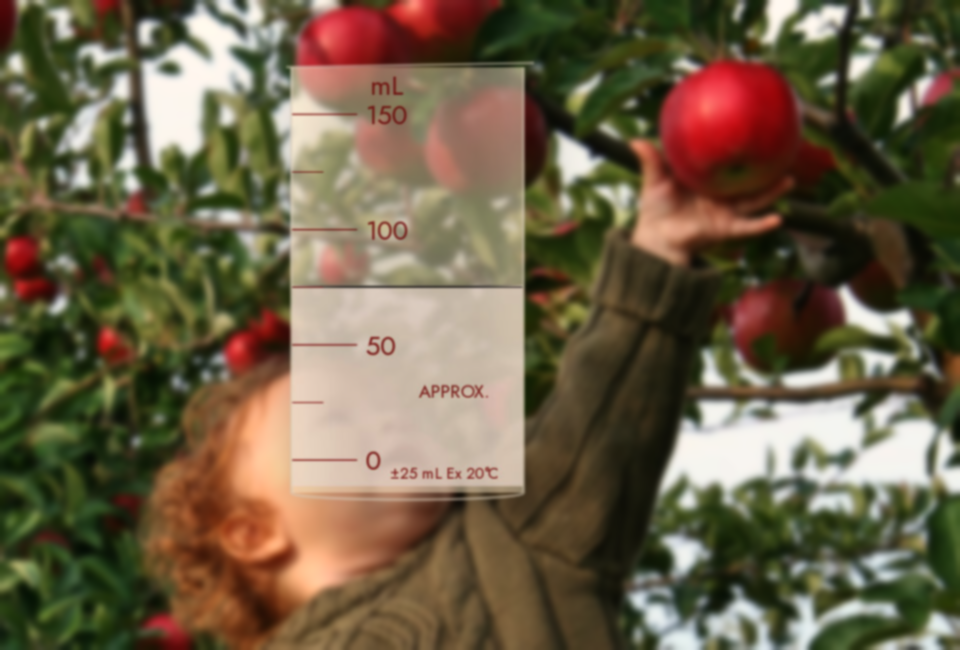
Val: 75 mL
